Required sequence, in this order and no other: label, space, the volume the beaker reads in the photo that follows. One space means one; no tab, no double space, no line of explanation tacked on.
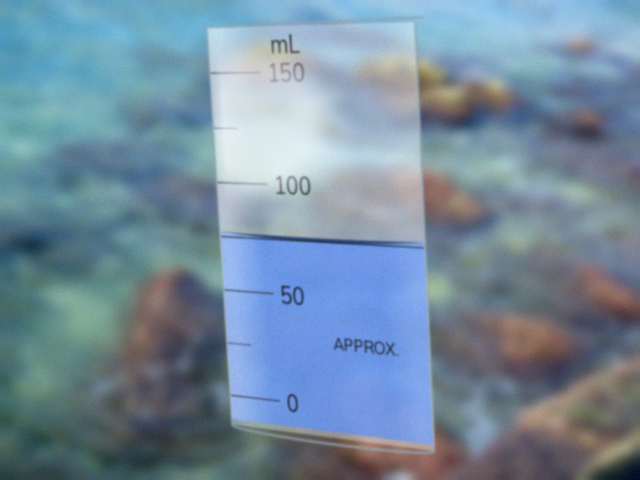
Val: 75 mL
